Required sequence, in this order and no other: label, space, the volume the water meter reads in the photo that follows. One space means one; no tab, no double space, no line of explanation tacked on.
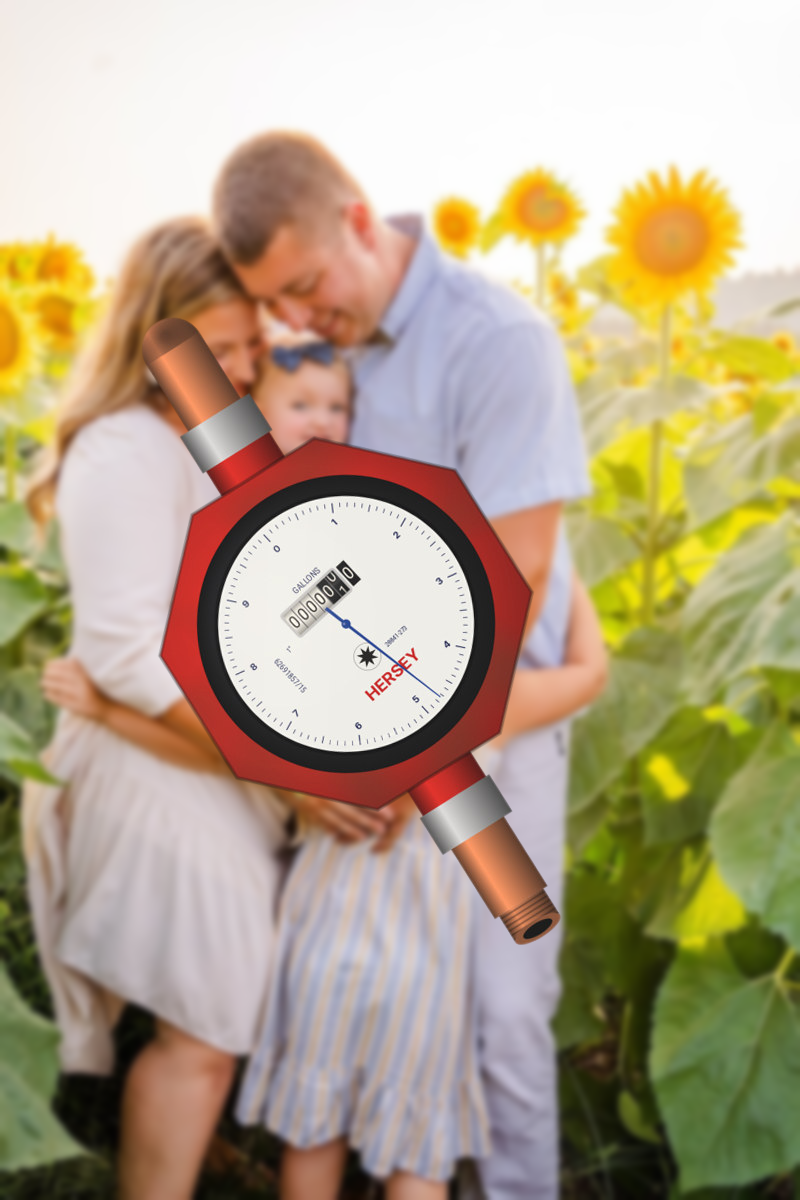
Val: 4.7 gal
